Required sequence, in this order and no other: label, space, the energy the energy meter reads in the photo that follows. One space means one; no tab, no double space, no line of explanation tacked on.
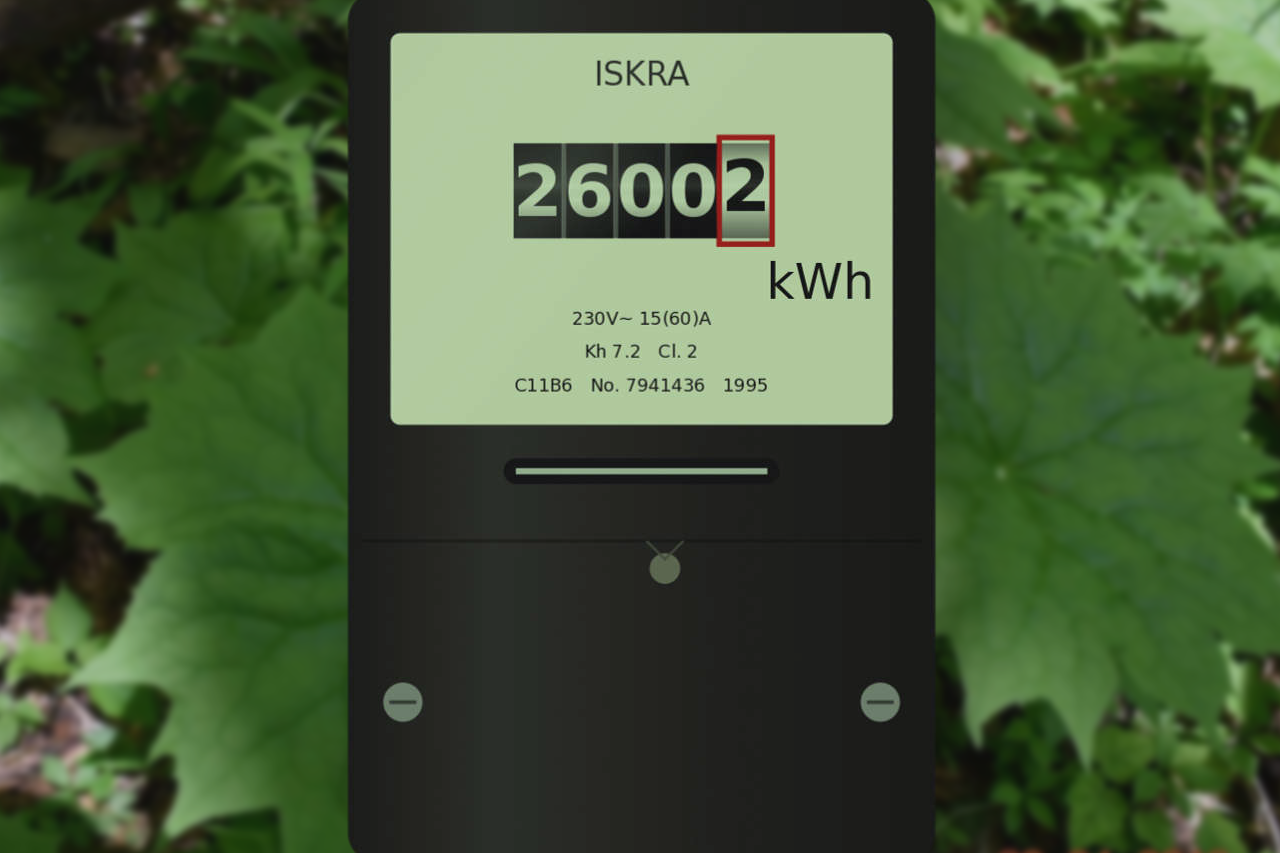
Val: 2600.2 kWh
